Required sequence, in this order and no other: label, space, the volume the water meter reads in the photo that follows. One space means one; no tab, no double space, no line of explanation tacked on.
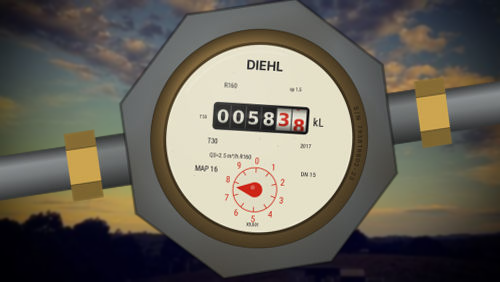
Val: 58.377 kL
